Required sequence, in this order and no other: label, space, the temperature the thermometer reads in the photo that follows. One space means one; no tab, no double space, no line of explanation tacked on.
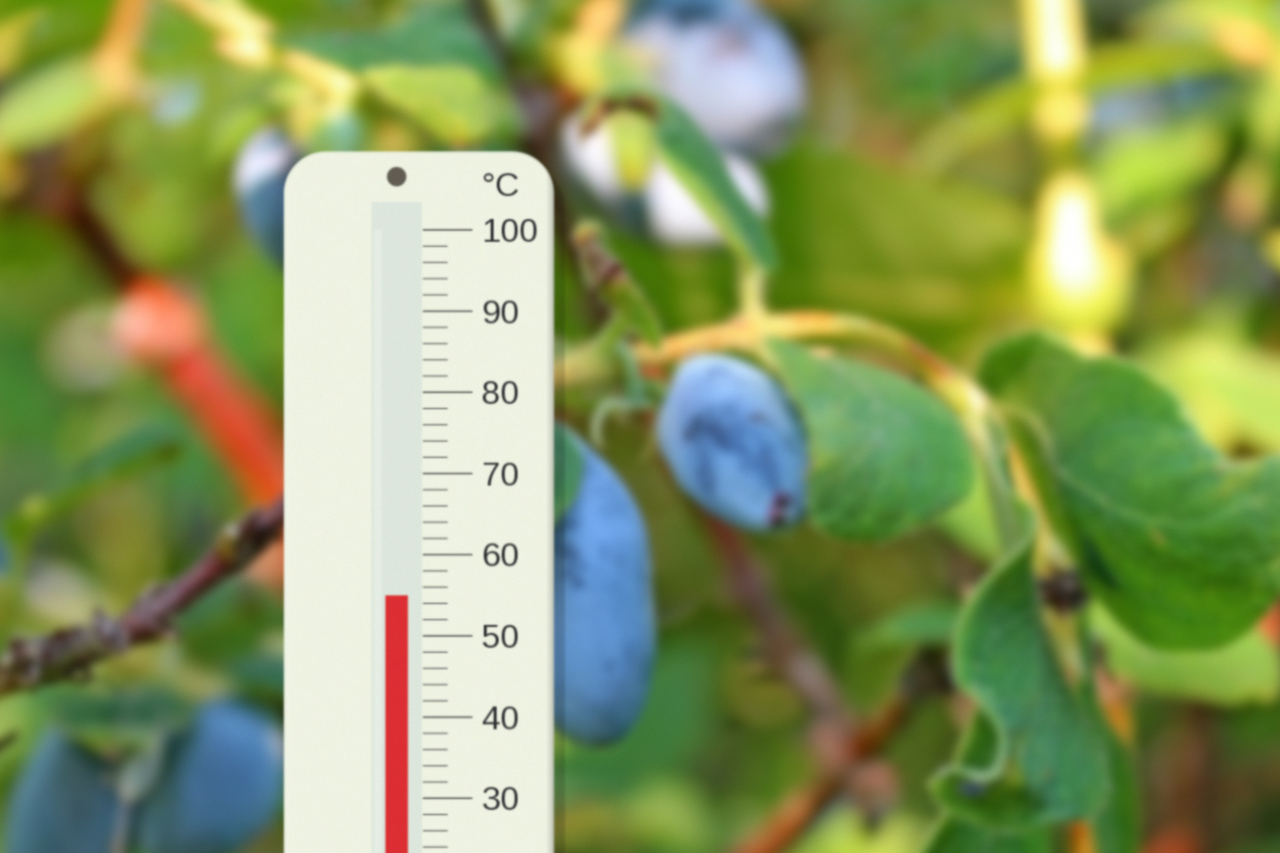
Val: 55 °C
